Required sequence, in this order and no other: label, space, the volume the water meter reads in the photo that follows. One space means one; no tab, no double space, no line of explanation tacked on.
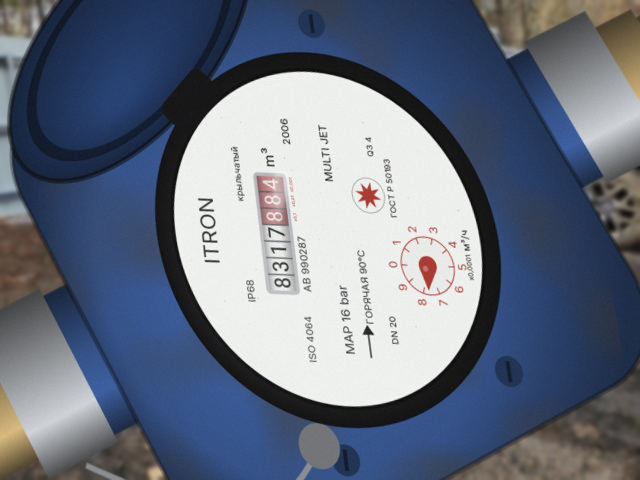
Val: 8317.8847 m³
